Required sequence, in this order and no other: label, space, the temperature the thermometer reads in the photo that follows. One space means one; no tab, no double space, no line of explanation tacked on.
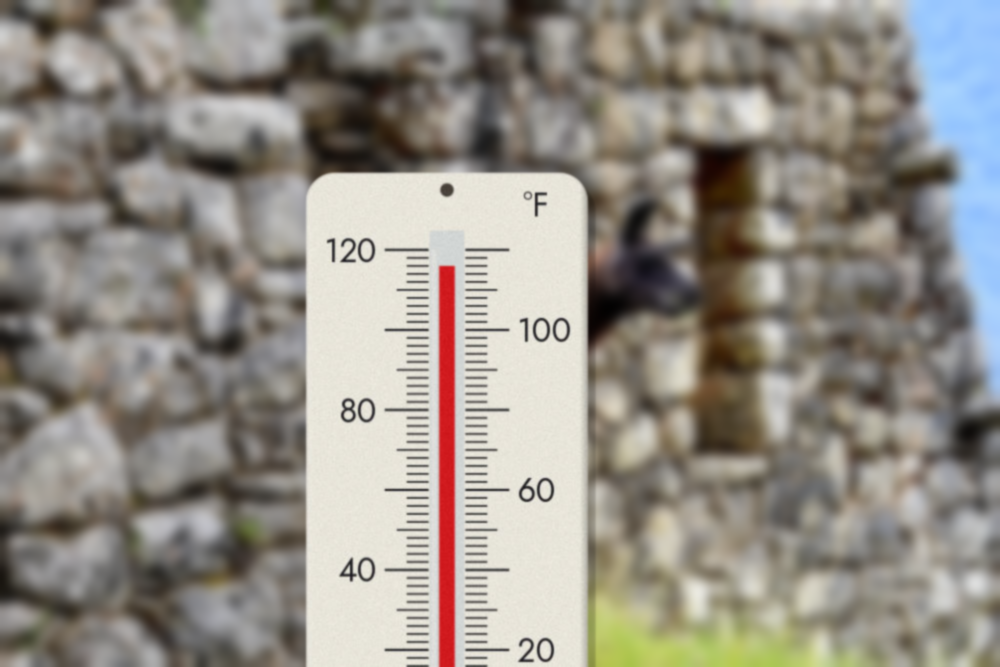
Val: 116 °F
